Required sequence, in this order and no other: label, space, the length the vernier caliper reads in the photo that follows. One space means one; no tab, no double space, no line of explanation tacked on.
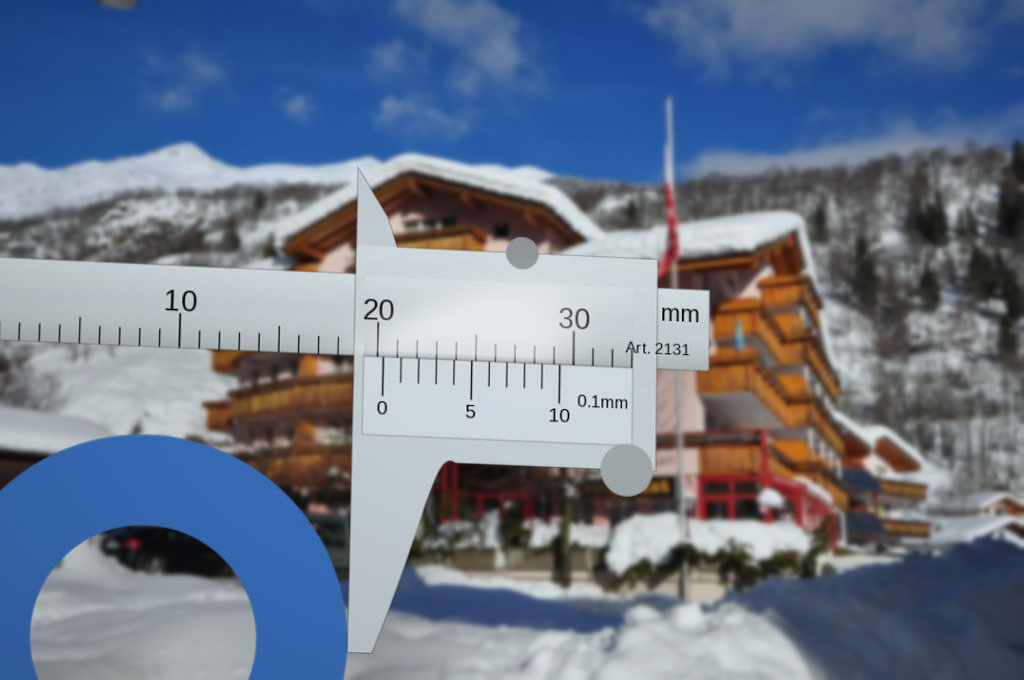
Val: 20.3 mm
